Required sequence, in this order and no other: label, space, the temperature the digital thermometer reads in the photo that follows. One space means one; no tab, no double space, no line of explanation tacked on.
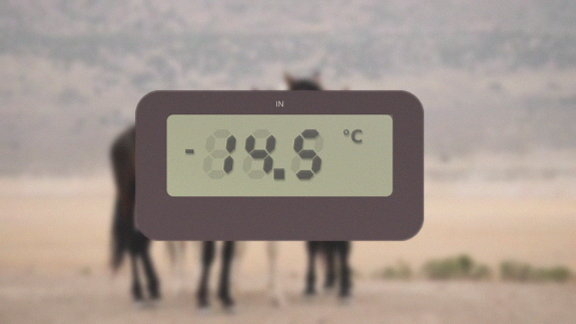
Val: -14.5 °C
